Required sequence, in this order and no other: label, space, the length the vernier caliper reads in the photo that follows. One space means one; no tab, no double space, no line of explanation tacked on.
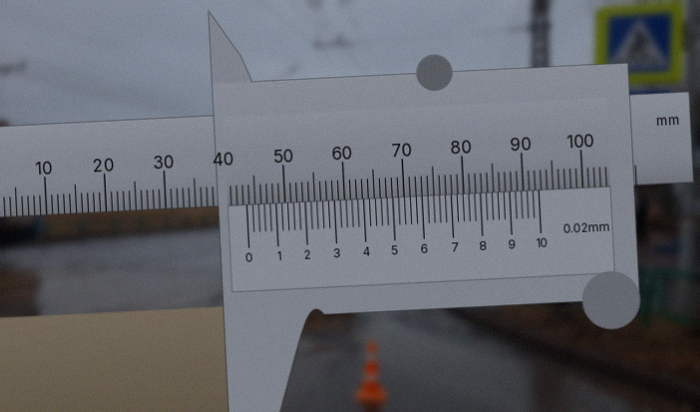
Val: 43.6 mm
